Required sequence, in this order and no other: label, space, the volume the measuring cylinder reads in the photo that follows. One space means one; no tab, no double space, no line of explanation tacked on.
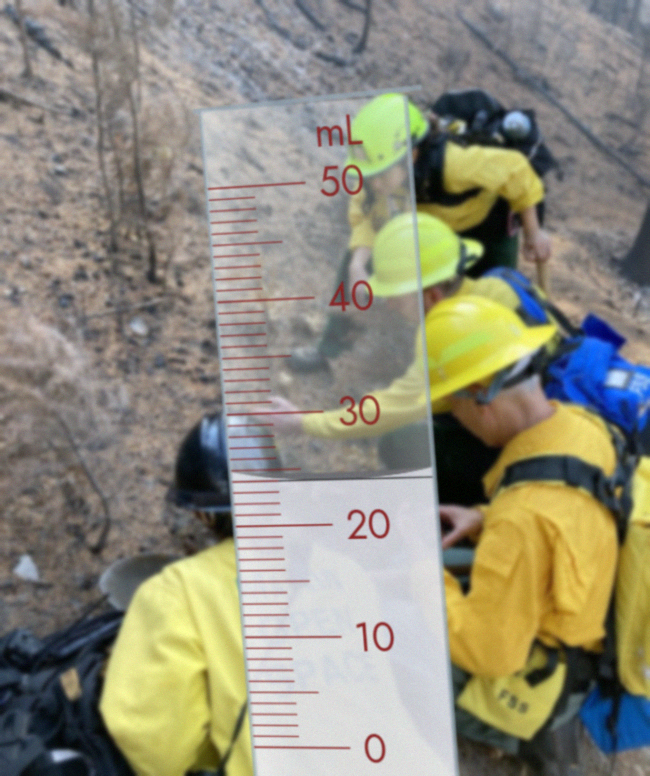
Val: 24 mL
